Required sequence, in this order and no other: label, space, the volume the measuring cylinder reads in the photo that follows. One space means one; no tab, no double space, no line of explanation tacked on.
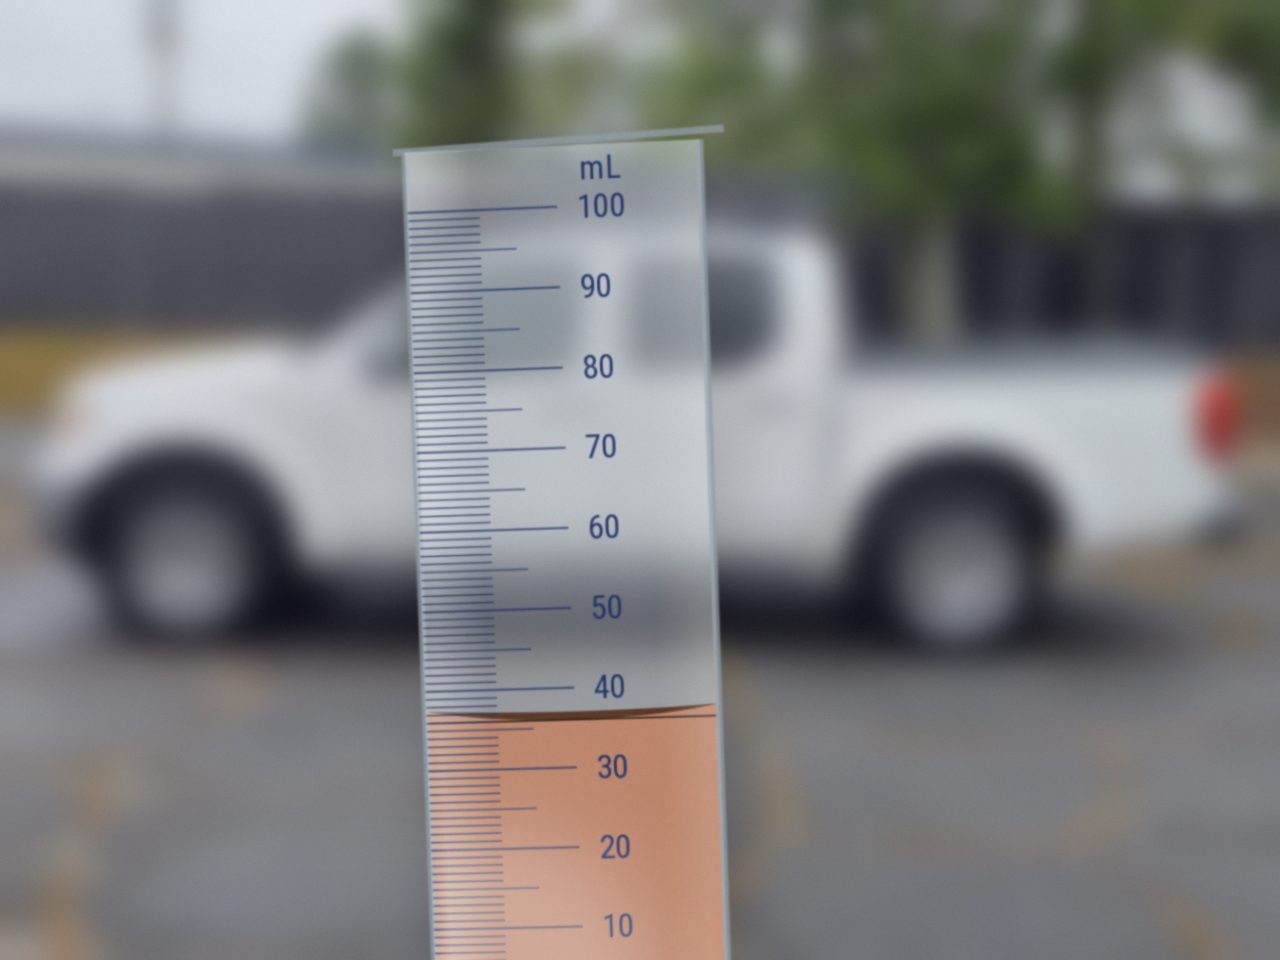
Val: 36 mL
